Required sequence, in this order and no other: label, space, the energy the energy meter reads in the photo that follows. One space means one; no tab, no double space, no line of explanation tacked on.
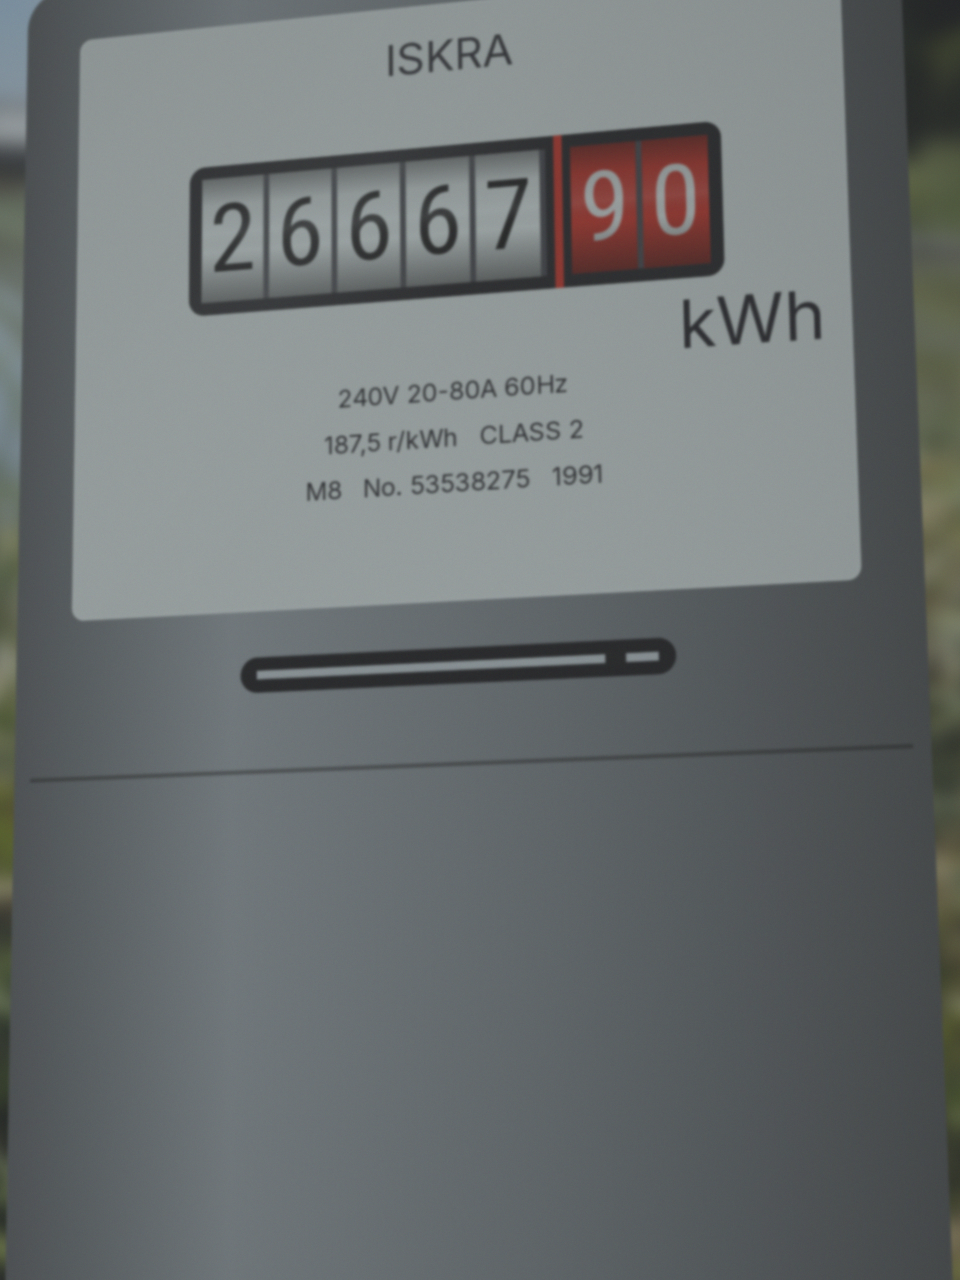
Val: 26667.90 kWh
